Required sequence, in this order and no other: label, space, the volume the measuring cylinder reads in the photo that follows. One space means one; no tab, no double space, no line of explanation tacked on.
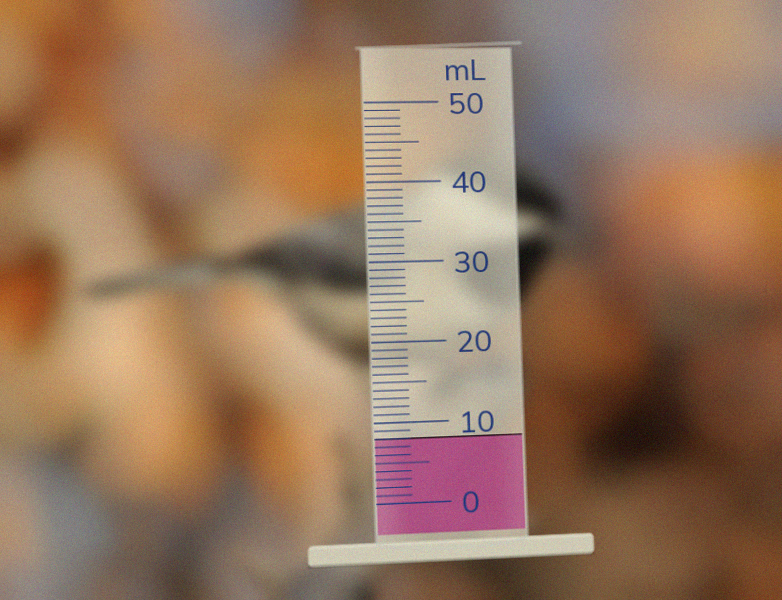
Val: 8 mL
